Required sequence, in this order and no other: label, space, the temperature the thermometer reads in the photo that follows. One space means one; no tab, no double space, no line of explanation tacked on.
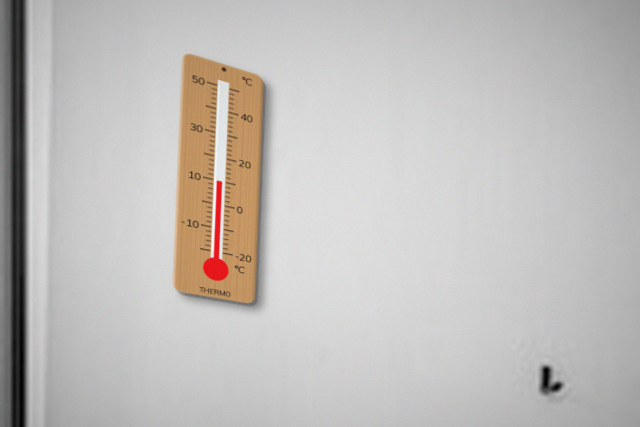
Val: 10 °C
